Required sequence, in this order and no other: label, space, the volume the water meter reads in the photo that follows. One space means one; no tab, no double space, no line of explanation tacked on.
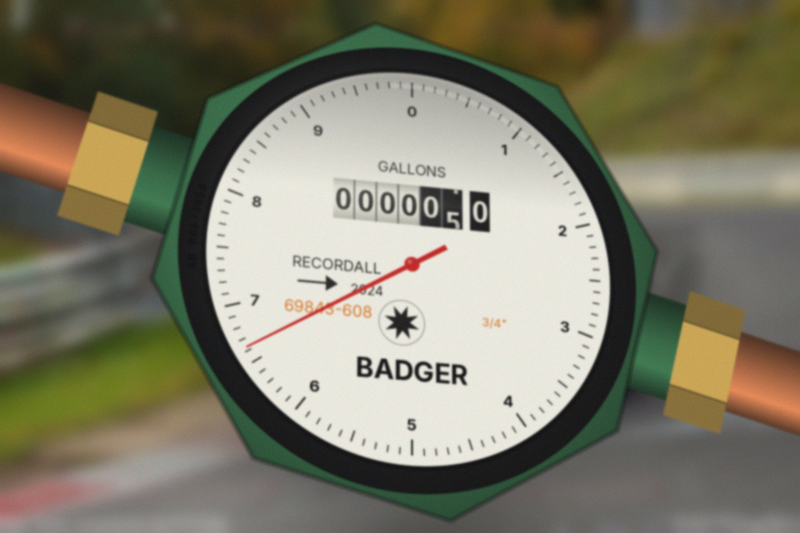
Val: 46.6 gal
